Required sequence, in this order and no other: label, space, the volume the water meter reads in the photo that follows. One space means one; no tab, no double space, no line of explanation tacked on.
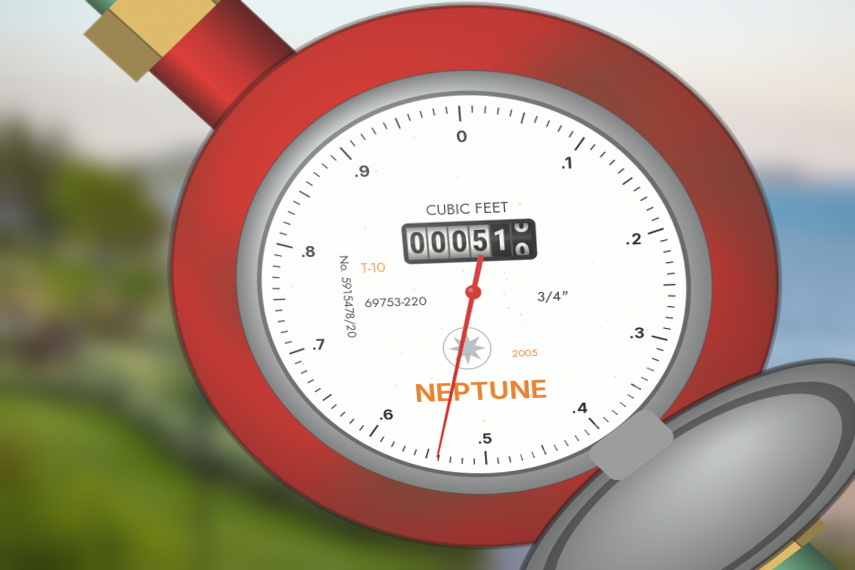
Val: 518.54 ft³
